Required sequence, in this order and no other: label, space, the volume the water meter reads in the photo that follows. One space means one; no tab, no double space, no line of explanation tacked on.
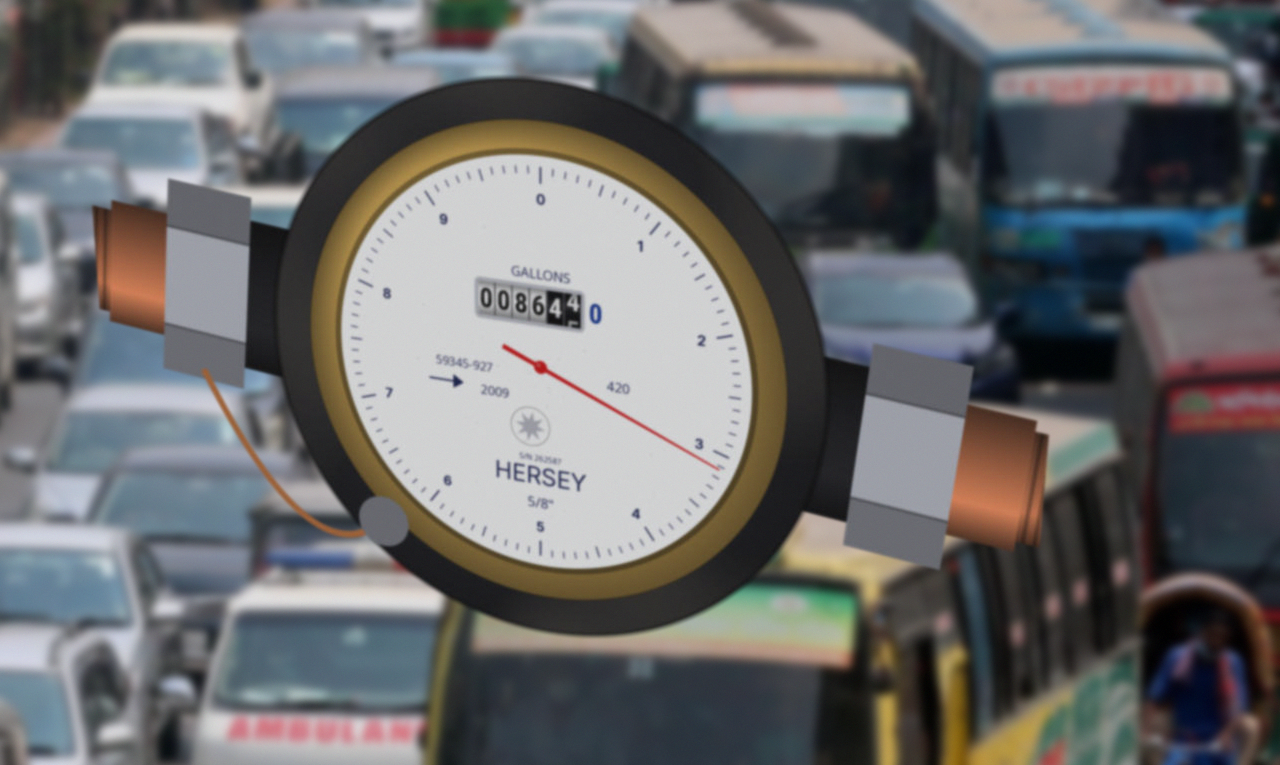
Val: 86443.1 gal
